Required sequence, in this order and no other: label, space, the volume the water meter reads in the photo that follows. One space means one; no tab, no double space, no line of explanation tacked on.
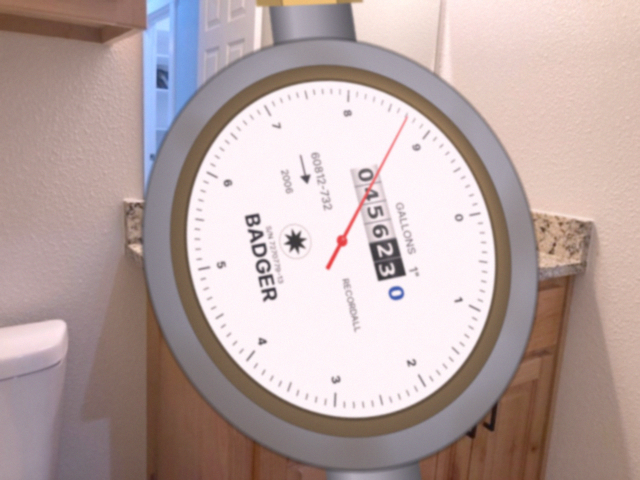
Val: 456228.7 gal
